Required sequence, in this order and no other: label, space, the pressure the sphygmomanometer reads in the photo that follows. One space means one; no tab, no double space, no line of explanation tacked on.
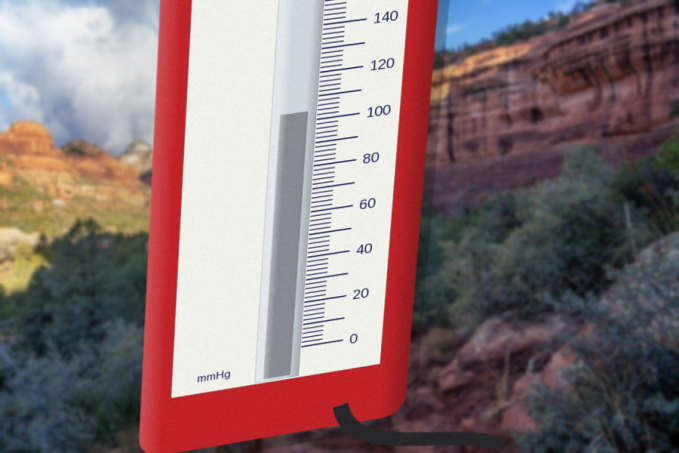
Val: 104 mmHg
